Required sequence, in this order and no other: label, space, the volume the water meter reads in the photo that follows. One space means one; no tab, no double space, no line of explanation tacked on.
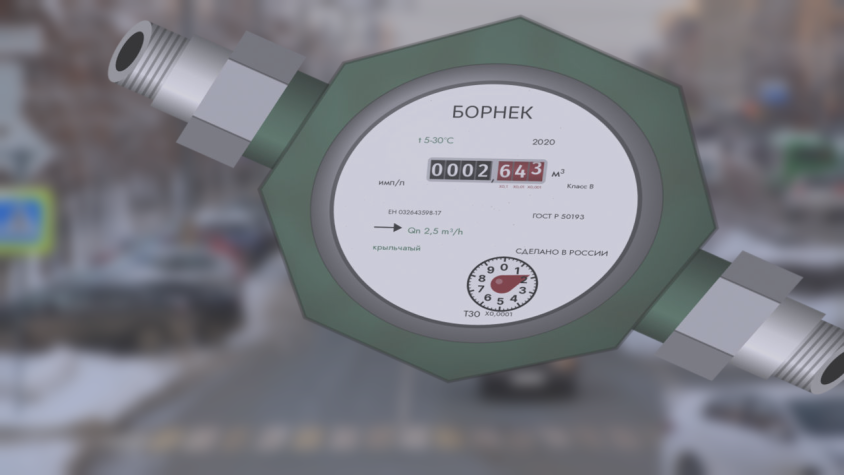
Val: 2.6431 m³
